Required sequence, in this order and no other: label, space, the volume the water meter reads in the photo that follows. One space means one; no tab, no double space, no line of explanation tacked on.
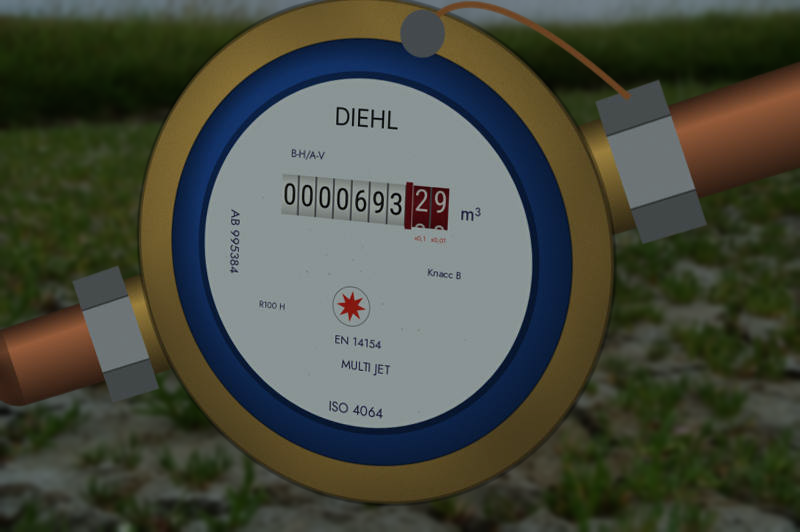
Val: 693.29 m³
